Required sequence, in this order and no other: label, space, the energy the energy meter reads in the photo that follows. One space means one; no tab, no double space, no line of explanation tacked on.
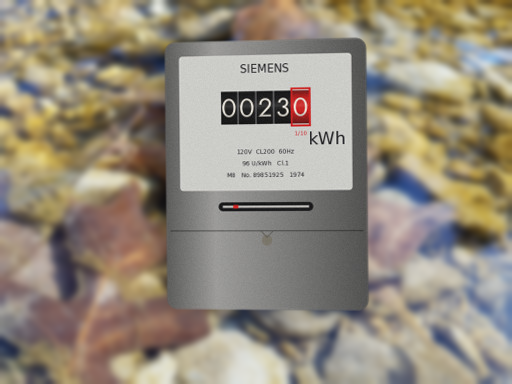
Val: 23.0 kWh
